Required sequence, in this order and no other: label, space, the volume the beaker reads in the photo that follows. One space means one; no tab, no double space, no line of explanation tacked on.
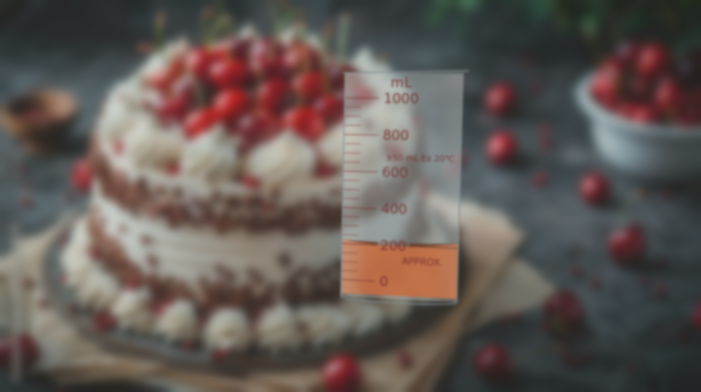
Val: 200 mL
